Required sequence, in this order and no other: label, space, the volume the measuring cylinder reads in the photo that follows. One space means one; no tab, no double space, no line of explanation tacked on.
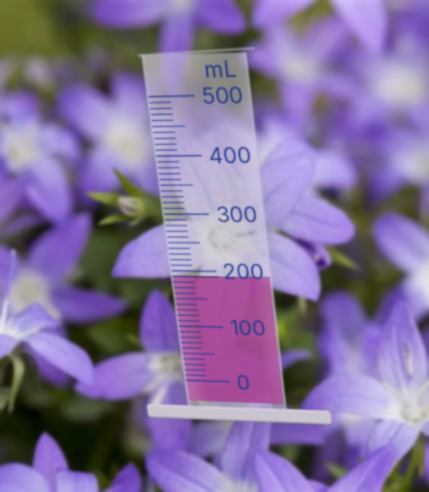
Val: 190 mL
